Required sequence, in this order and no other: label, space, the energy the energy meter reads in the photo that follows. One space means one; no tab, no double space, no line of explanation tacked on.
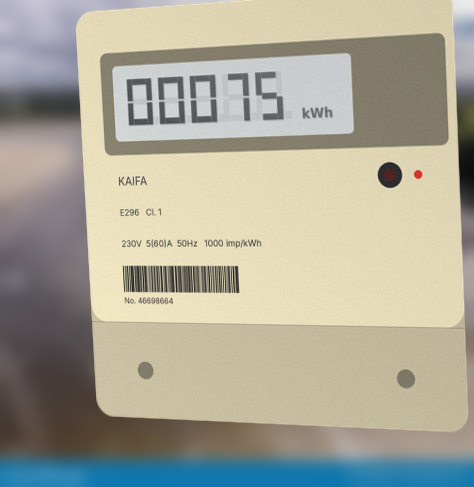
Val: 75 kWh
